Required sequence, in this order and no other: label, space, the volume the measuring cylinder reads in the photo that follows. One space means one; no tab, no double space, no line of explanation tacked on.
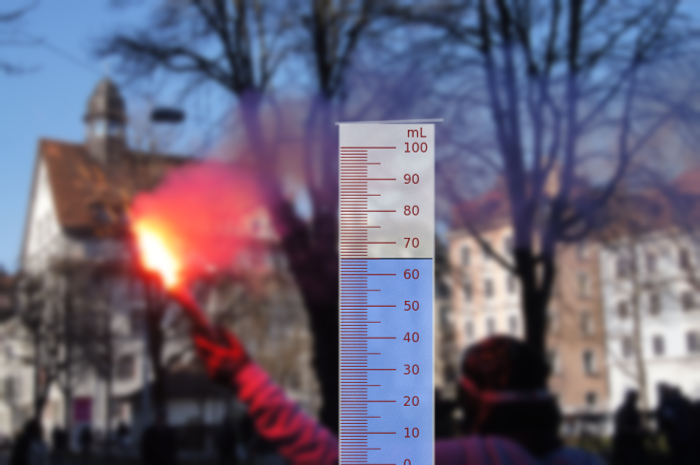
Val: 65 mL
